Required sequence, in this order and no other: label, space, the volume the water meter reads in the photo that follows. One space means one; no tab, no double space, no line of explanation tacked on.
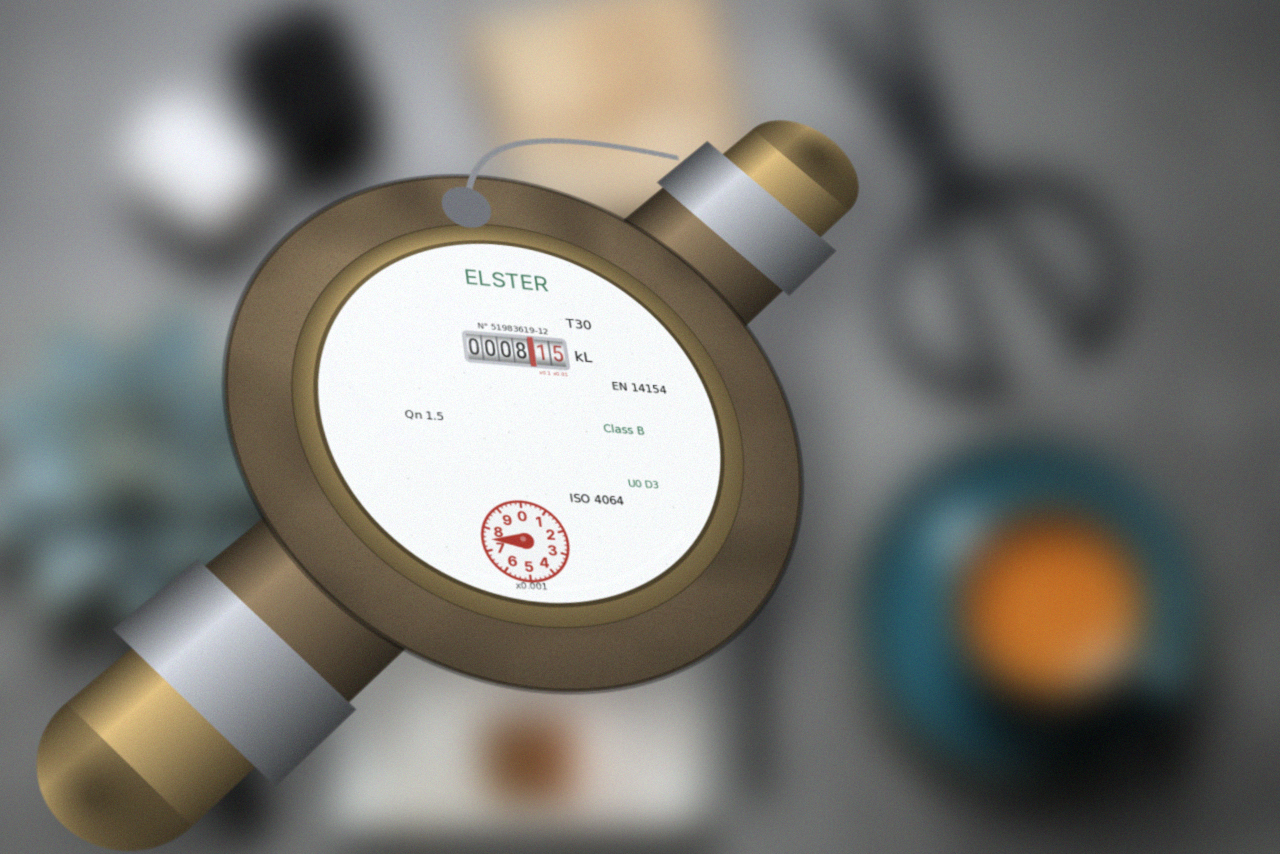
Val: 8.157 kL
